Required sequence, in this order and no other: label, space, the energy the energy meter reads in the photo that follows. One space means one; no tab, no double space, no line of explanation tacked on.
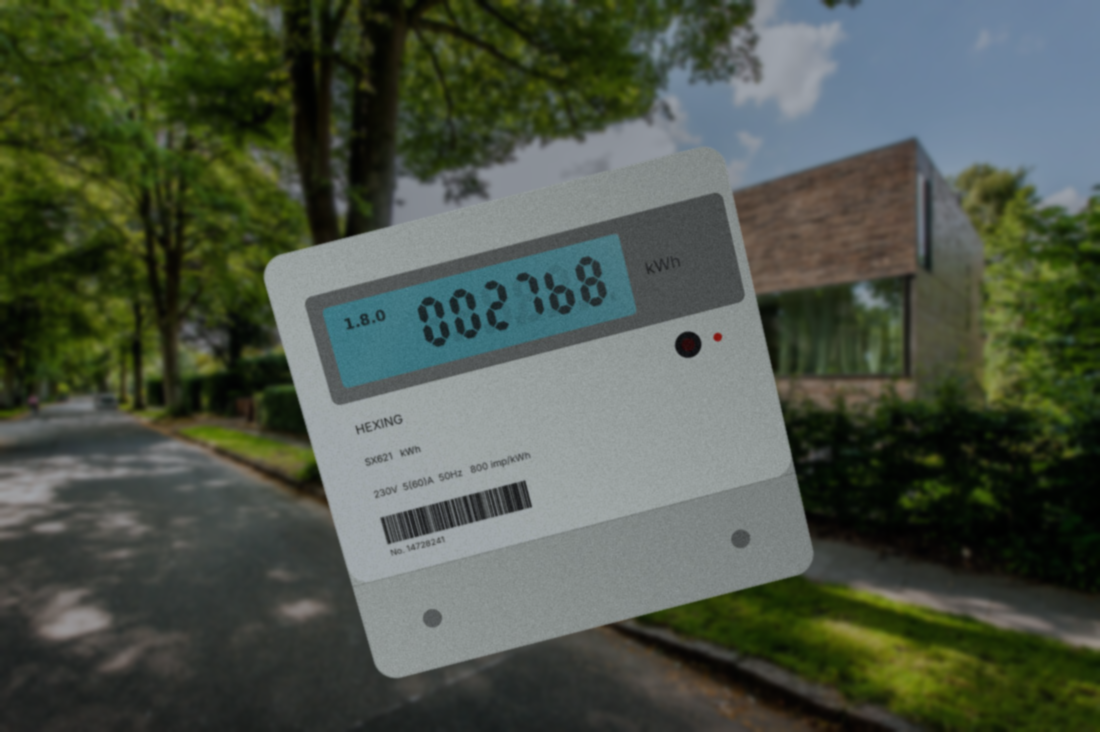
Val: 2768 kWh
